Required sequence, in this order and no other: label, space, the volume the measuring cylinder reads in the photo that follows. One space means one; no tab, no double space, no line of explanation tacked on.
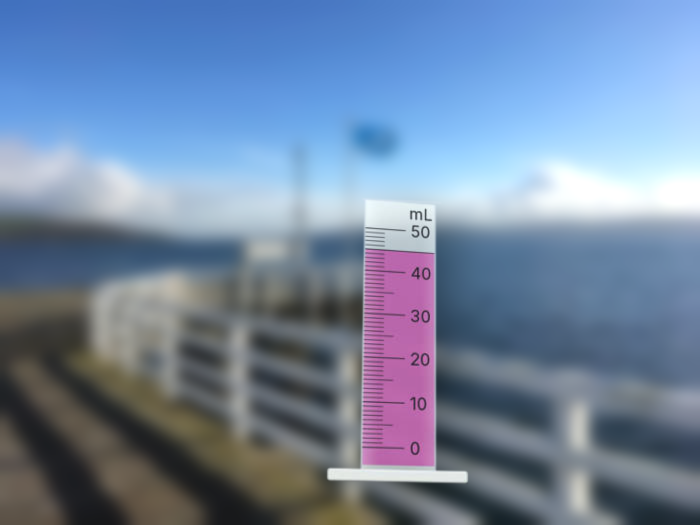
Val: 45 mL
